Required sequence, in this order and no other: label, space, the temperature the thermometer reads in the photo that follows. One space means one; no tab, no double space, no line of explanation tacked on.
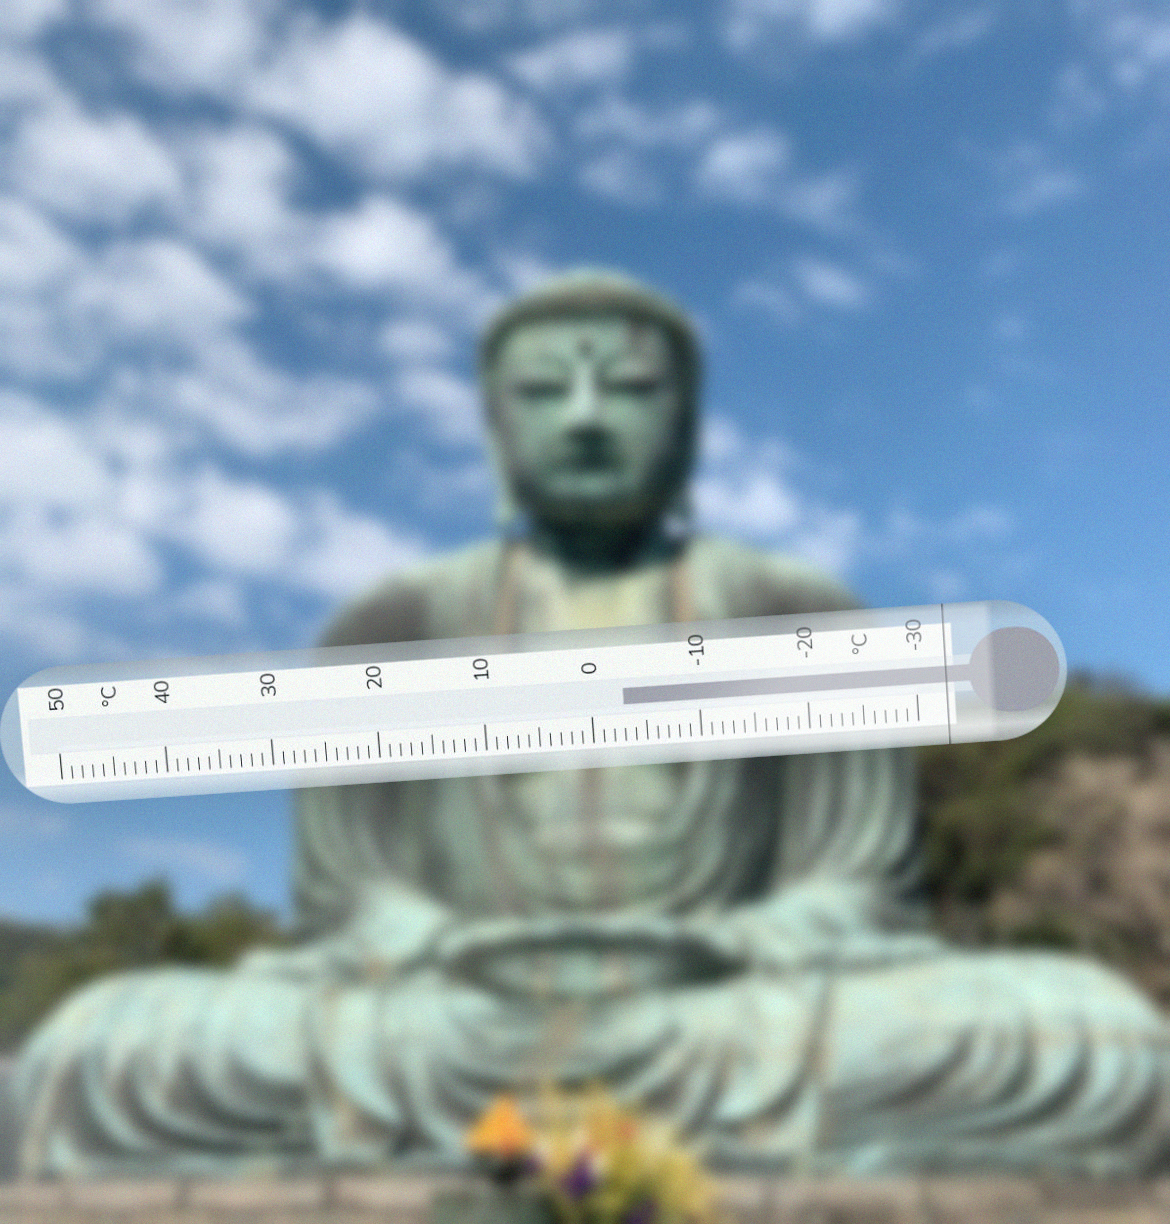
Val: -3 °C
